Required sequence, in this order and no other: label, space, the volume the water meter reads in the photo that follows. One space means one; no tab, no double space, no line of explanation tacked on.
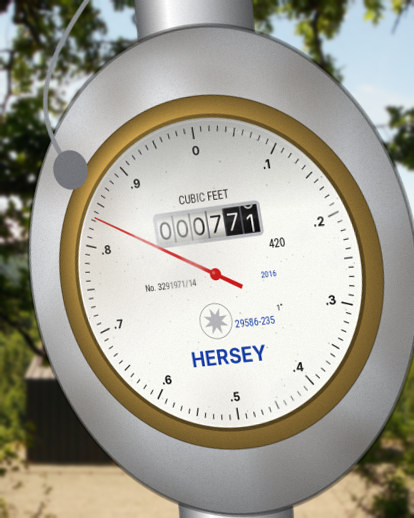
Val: 770.83 ft³
